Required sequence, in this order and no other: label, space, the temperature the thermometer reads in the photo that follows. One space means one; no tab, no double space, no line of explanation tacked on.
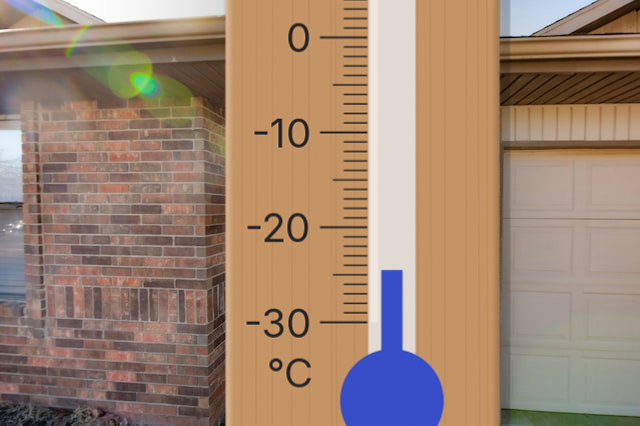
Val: -24.5 °C
